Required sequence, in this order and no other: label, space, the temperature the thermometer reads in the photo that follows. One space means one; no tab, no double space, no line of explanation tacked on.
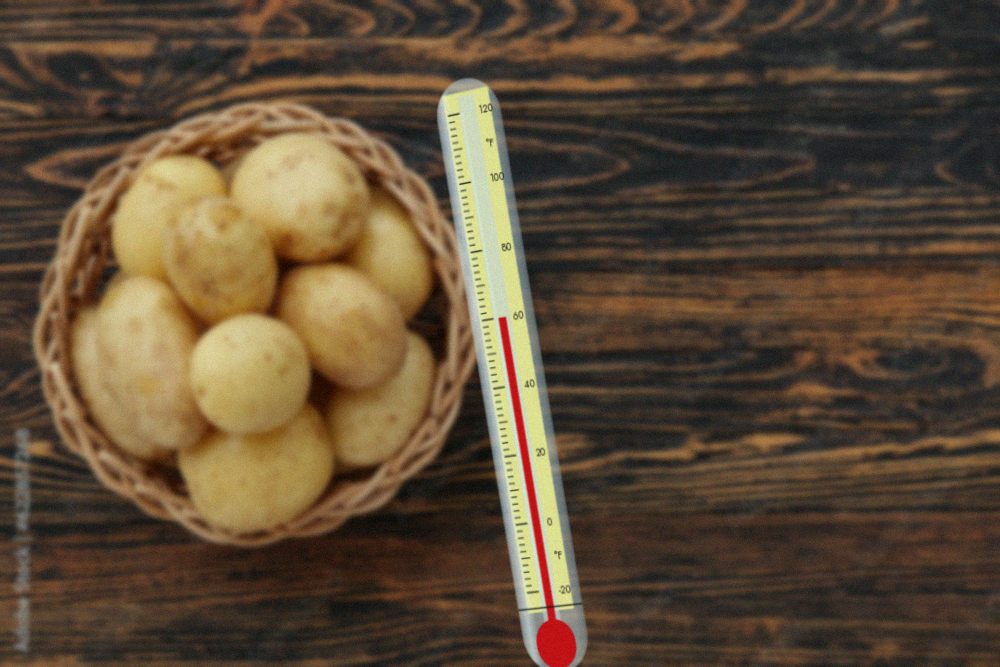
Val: 60 °F
